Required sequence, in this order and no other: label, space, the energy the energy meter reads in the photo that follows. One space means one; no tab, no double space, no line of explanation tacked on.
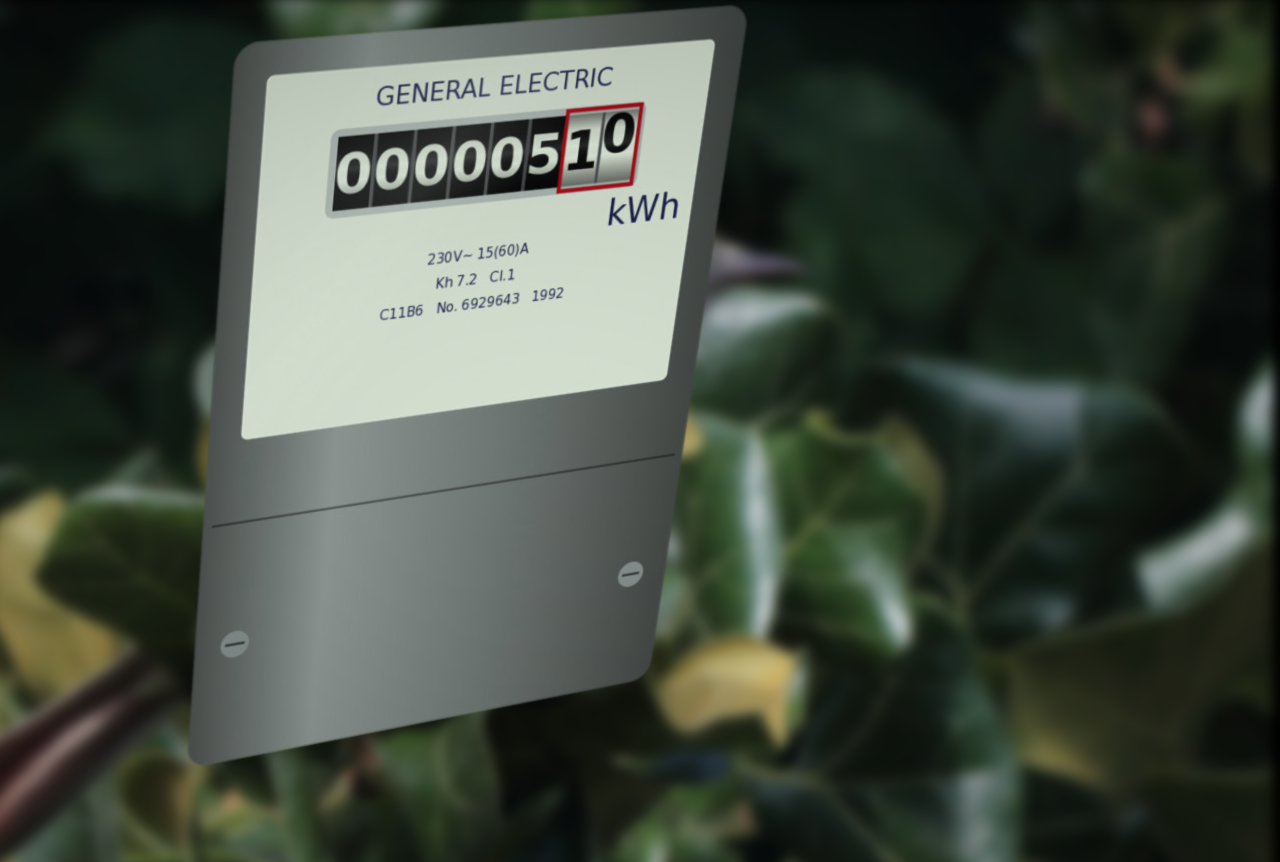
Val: 5.10 kWh
